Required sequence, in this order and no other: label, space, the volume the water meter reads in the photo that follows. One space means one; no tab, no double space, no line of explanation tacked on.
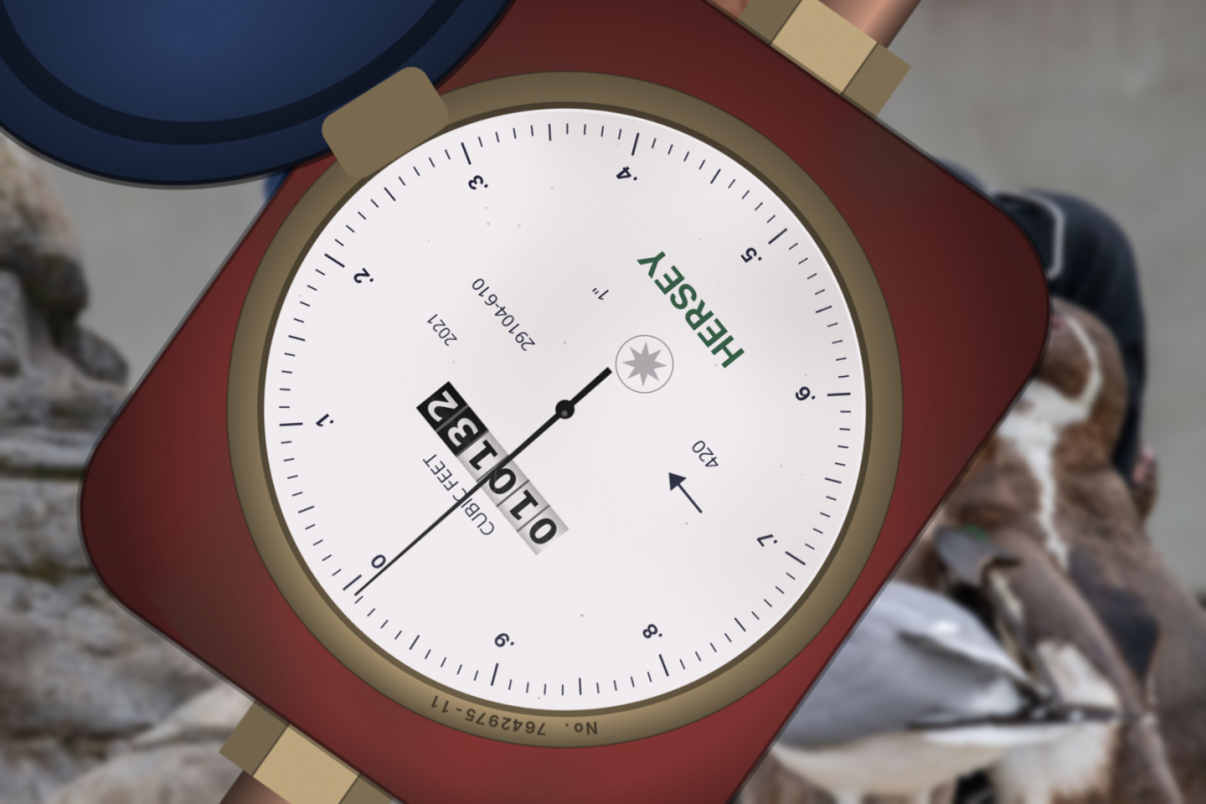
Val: 10131.99 ft³
